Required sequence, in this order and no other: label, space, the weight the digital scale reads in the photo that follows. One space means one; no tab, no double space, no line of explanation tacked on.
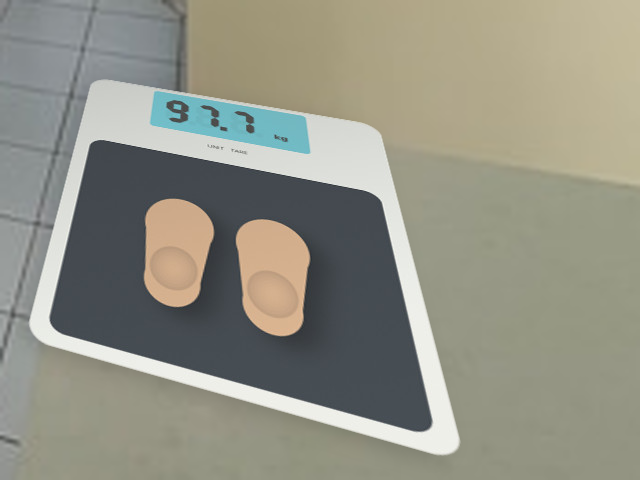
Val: 97.7 kg
